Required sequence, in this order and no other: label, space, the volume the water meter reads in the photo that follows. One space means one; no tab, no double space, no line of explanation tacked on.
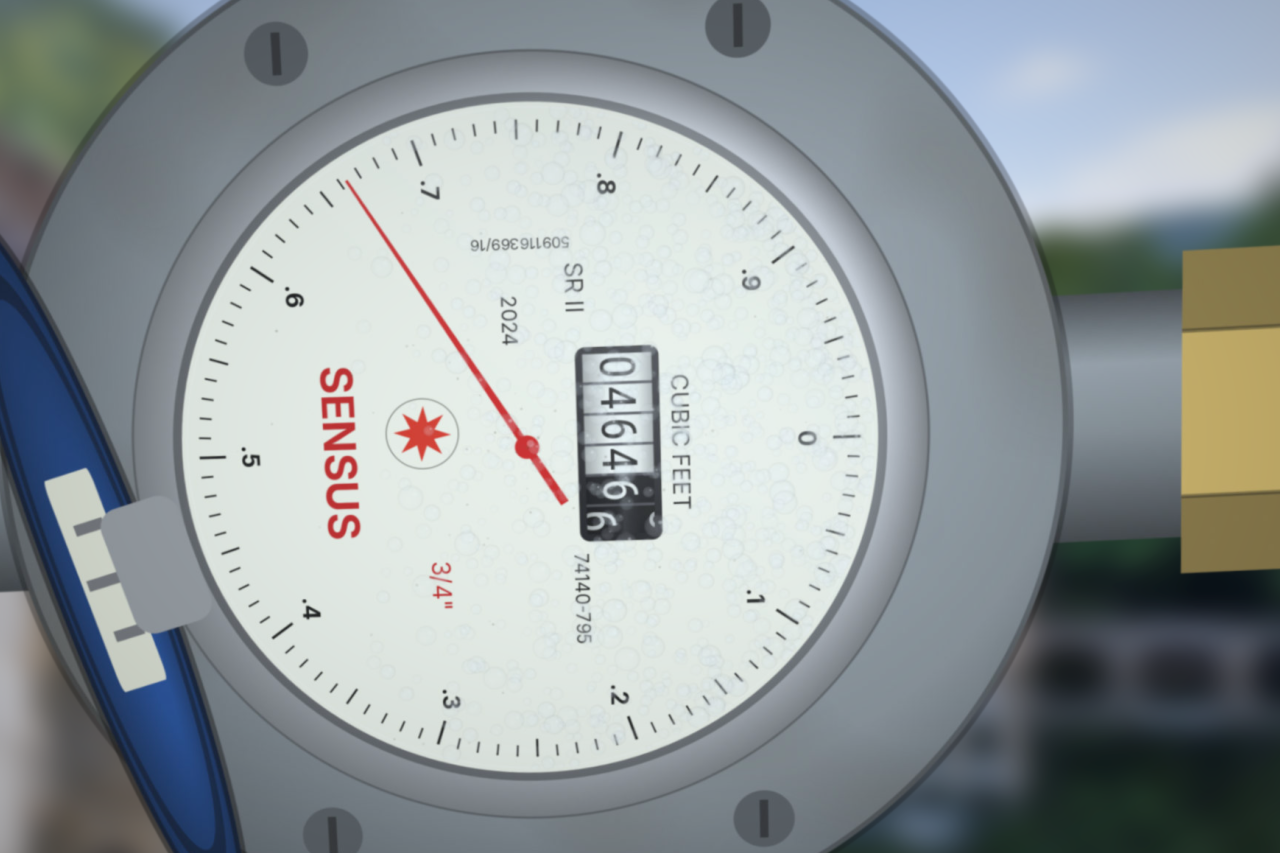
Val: 46465.66 ft³
